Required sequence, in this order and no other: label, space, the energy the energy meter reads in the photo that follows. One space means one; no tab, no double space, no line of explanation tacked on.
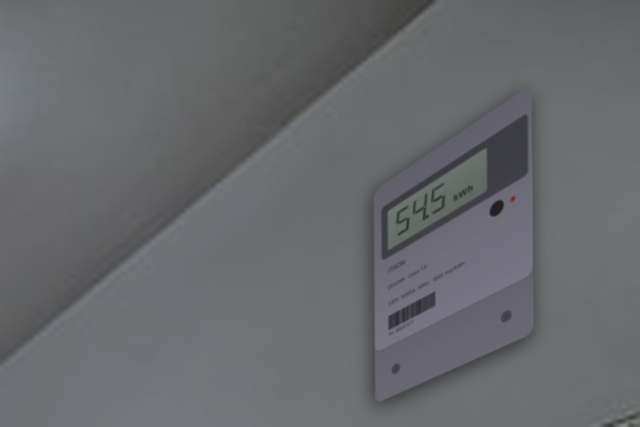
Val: 54.5 kWh
